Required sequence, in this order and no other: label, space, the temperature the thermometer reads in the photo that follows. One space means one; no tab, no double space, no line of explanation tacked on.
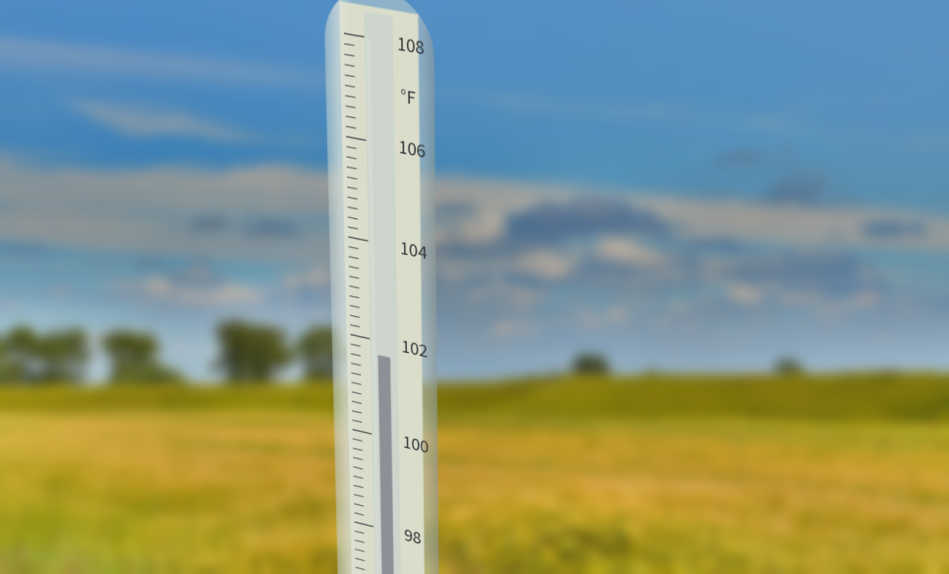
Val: 101.7 °F
